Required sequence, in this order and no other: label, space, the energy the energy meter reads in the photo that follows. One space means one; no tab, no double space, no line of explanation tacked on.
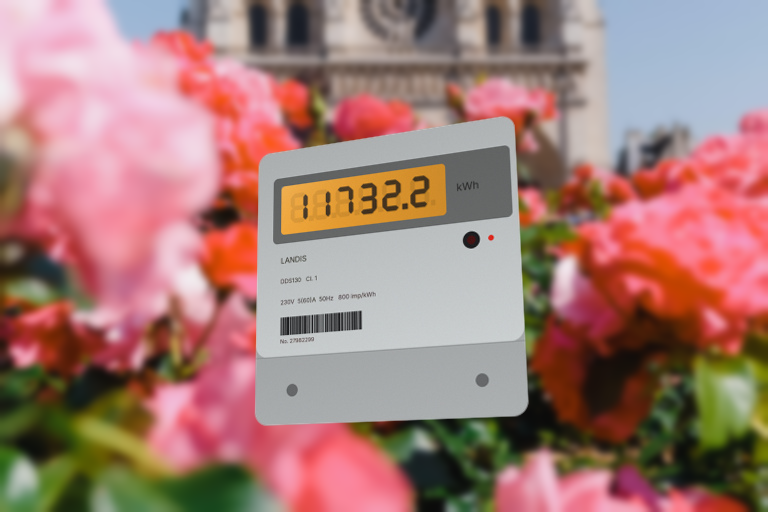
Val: 11732.2 kWh
